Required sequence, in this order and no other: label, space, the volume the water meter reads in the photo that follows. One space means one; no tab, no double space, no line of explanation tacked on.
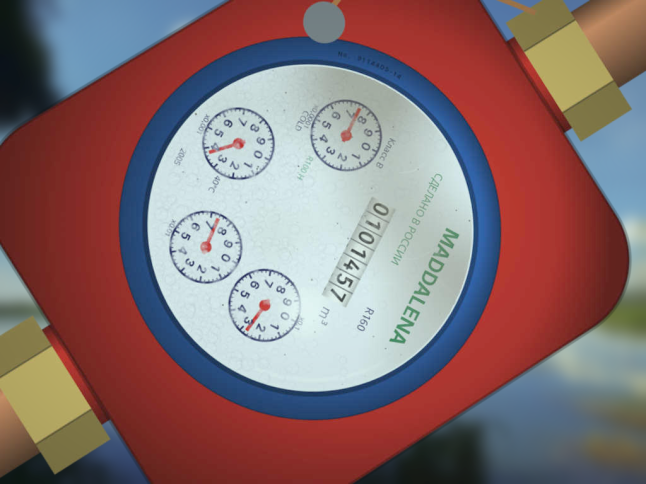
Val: 101457.2737 m³
